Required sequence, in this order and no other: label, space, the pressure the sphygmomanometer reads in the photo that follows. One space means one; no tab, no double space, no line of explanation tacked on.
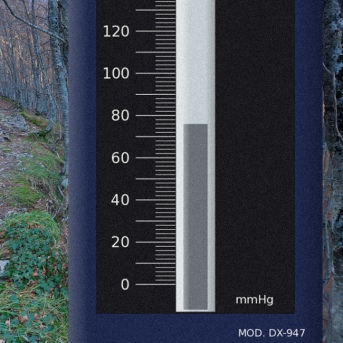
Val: 76 mmHg
